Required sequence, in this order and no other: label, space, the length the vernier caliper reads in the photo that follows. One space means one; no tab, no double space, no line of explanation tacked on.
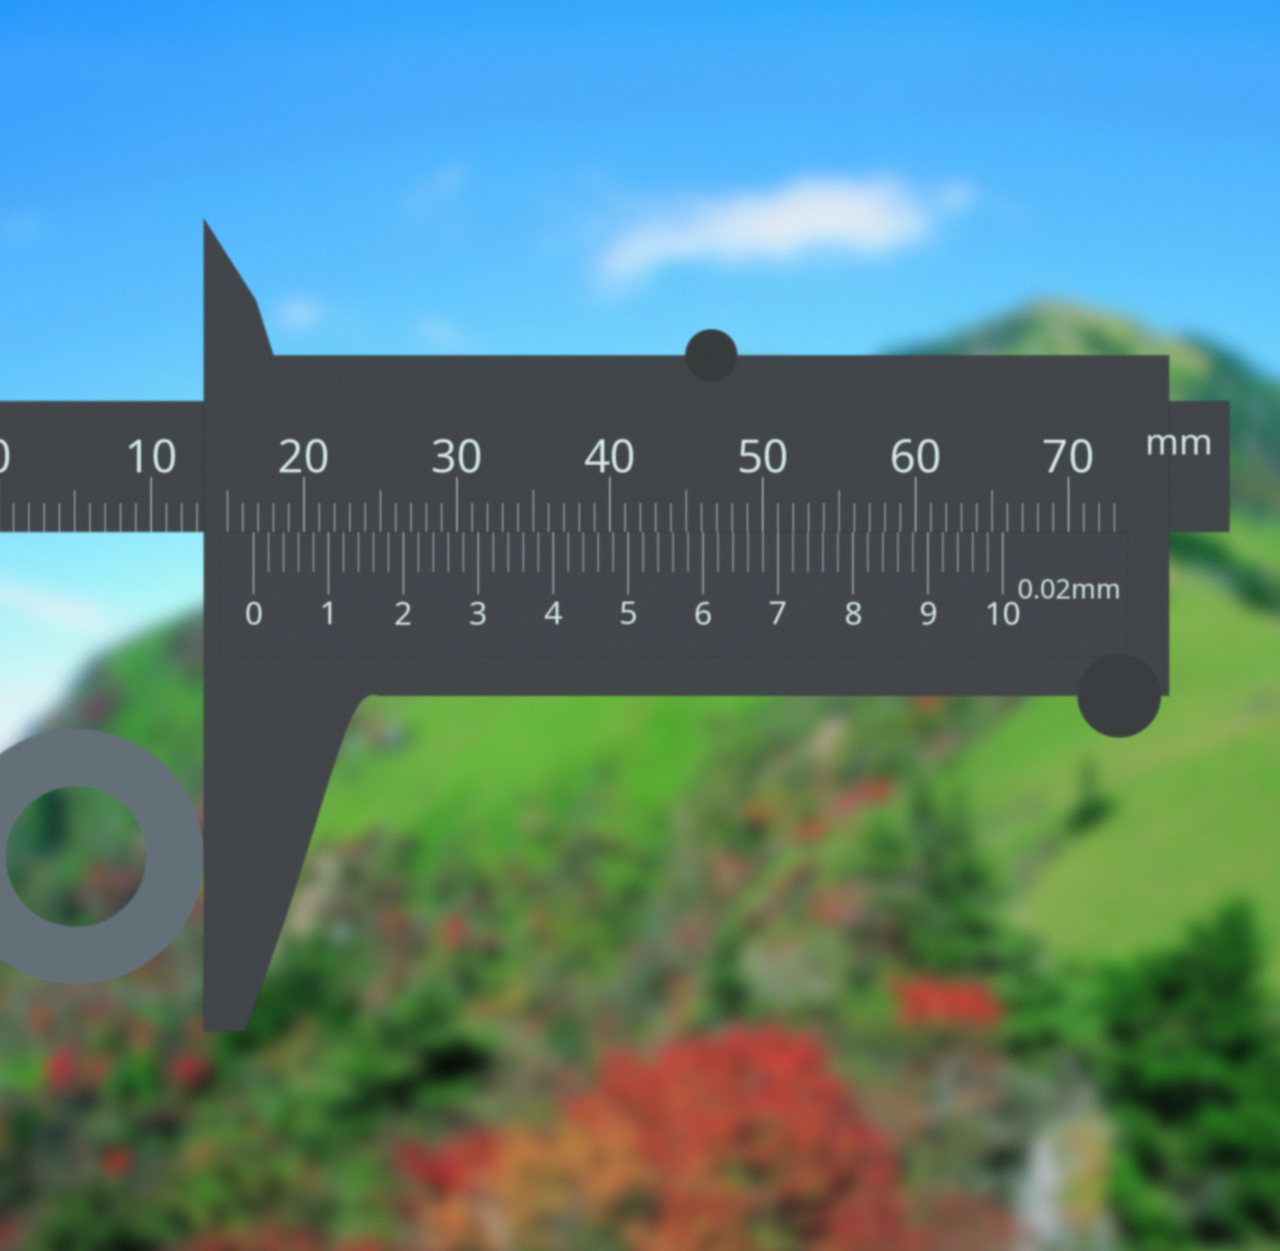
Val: 16.7 mm
